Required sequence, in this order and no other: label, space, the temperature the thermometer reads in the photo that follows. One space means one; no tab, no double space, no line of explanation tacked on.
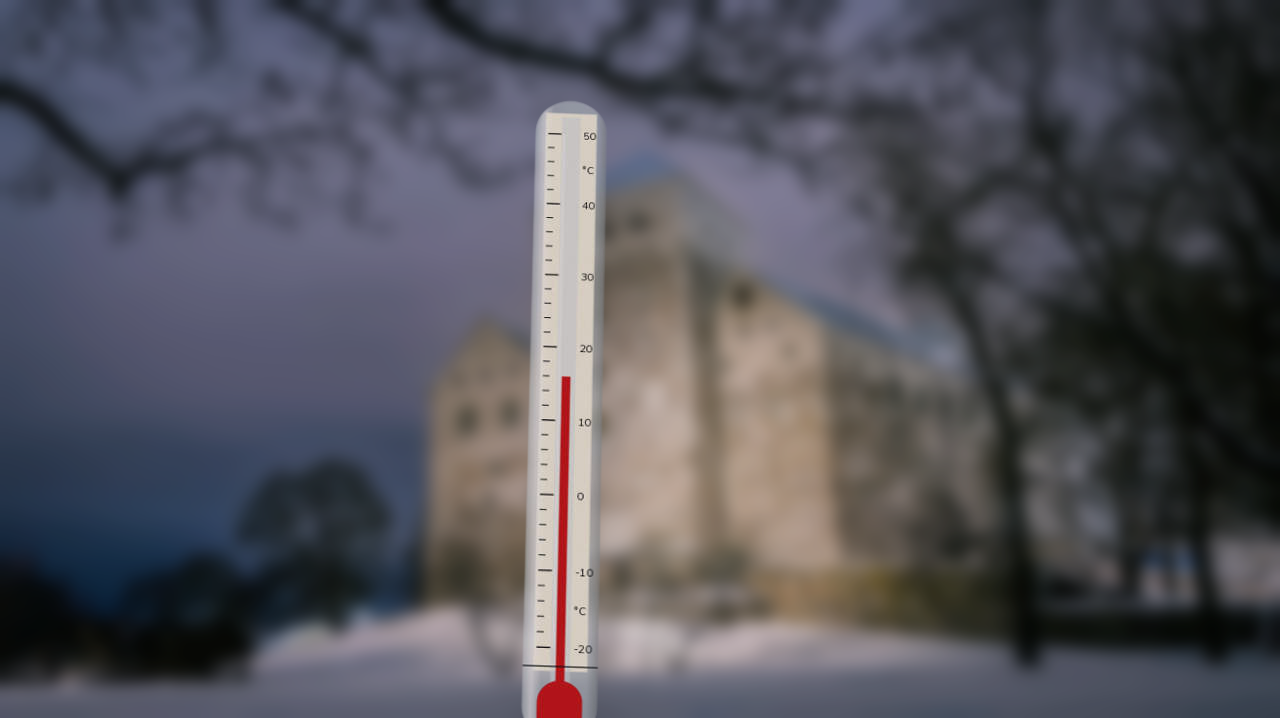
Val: 16 °C
